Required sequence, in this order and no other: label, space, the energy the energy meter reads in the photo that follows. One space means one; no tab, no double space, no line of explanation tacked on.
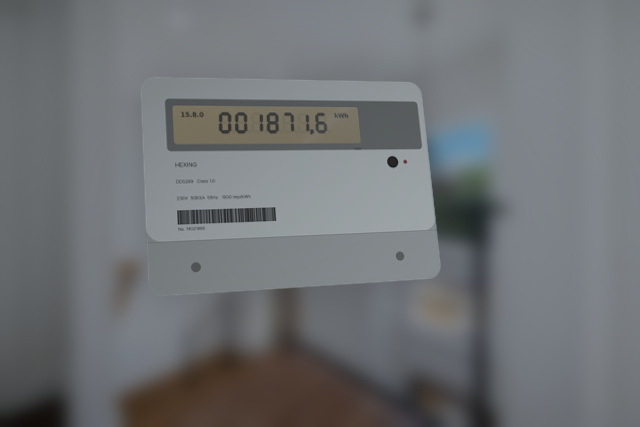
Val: 1871.6 kWh
